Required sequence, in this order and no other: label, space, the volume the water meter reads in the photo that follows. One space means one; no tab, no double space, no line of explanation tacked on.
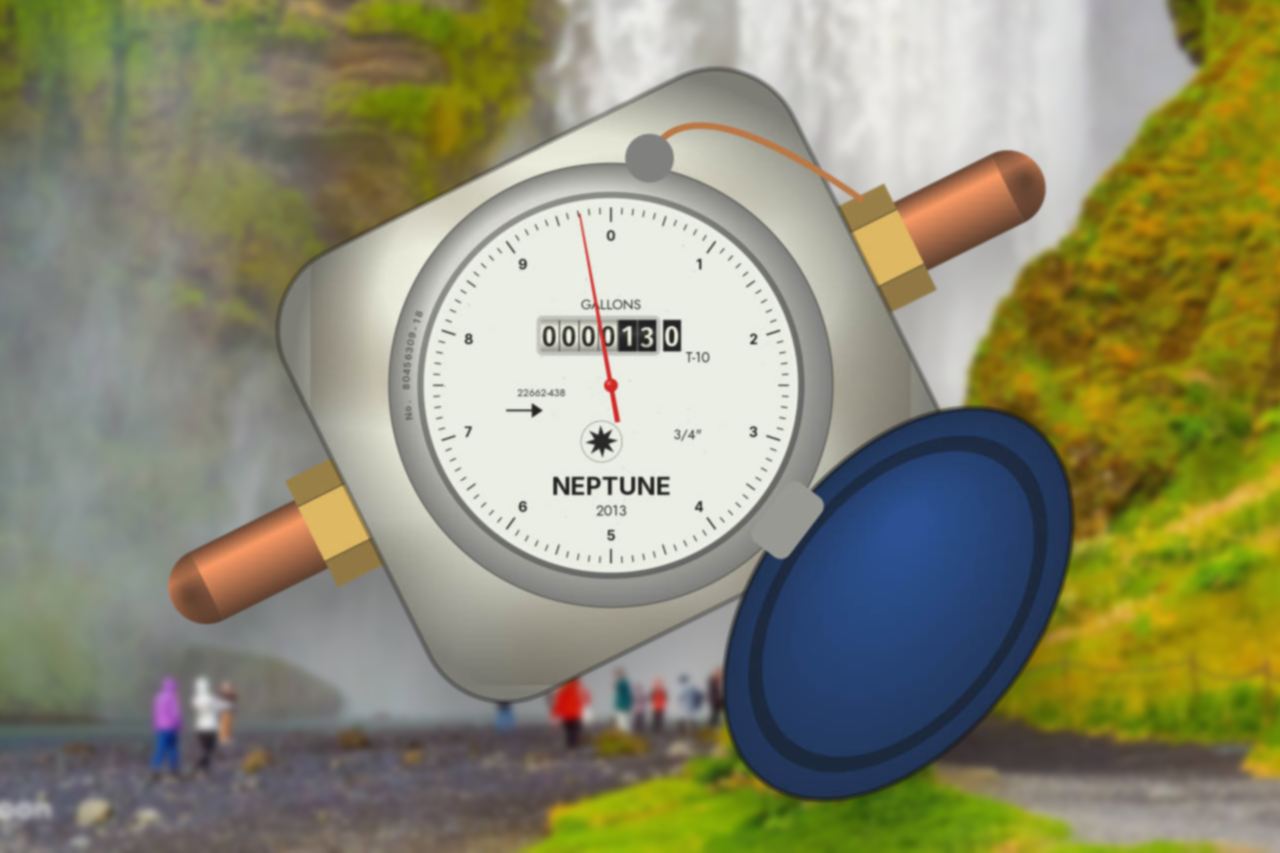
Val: 129.7 gal
